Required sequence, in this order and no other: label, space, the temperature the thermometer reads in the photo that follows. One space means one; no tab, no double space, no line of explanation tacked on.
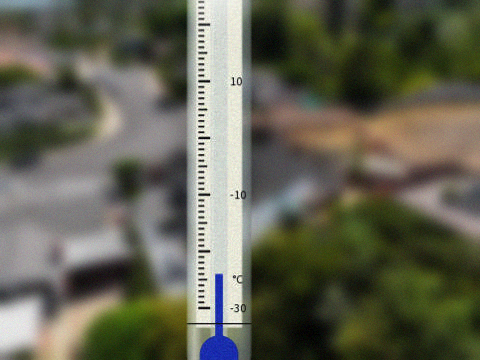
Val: -24 °C
